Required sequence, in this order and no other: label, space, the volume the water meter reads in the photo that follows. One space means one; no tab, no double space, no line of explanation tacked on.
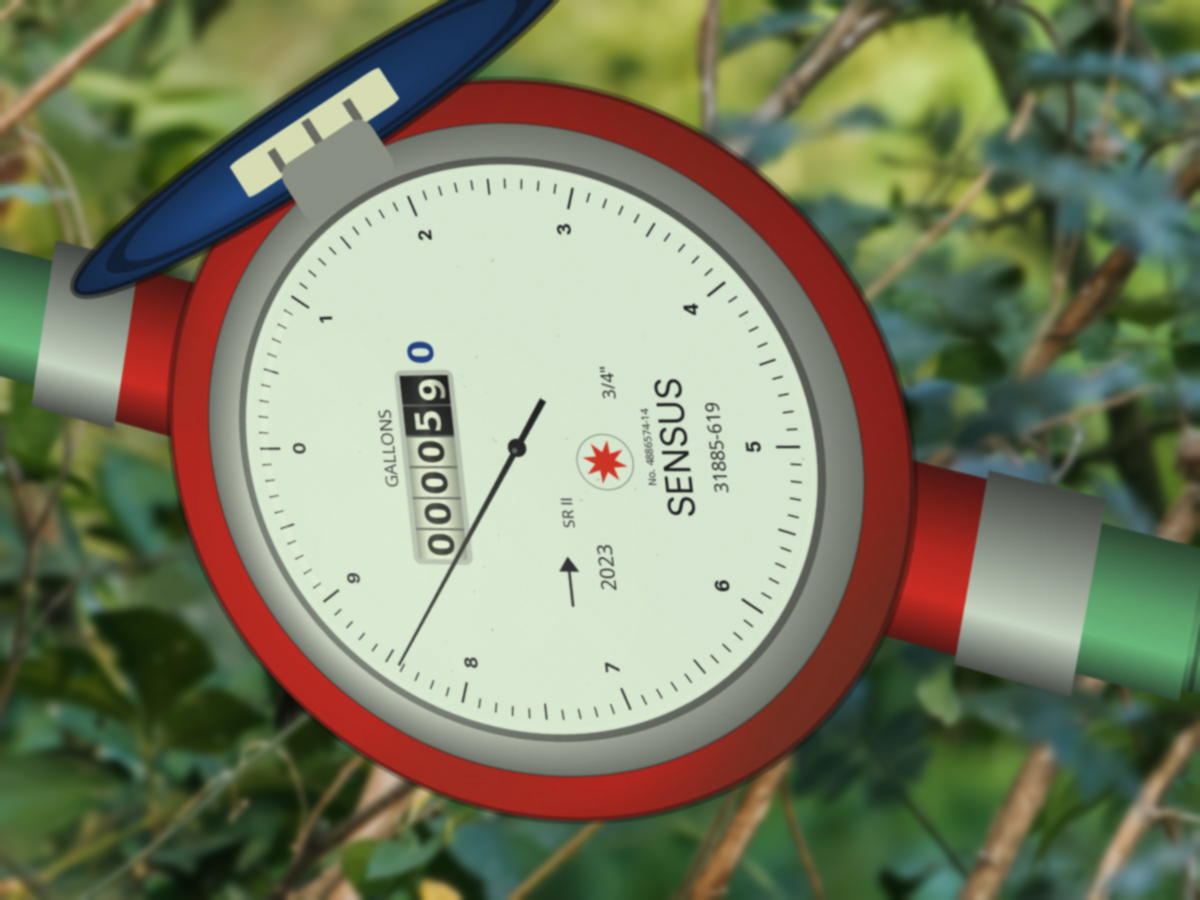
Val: 588.4 gal
